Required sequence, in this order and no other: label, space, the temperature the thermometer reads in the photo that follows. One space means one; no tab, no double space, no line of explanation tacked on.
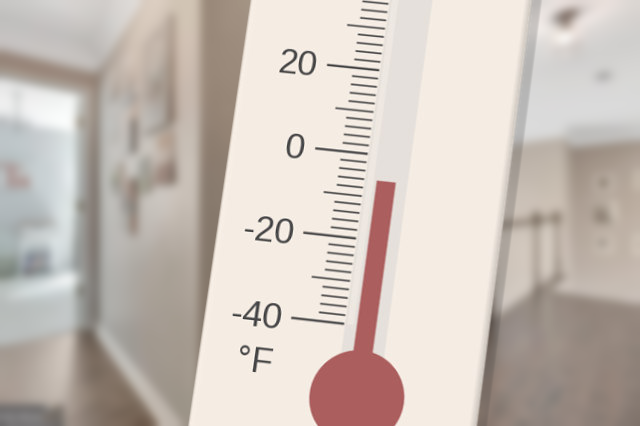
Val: -6 °F
